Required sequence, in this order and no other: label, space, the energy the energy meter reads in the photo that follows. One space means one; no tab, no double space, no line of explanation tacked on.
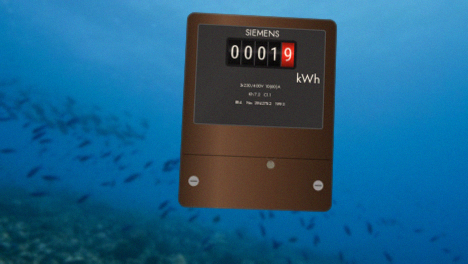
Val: 1.9 kWh
